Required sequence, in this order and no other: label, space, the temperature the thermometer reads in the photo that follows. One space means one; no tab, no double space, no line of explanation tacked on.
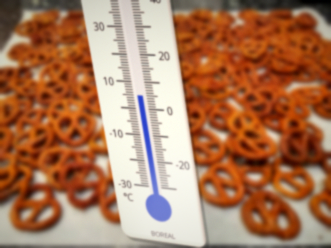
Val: 5 °C
